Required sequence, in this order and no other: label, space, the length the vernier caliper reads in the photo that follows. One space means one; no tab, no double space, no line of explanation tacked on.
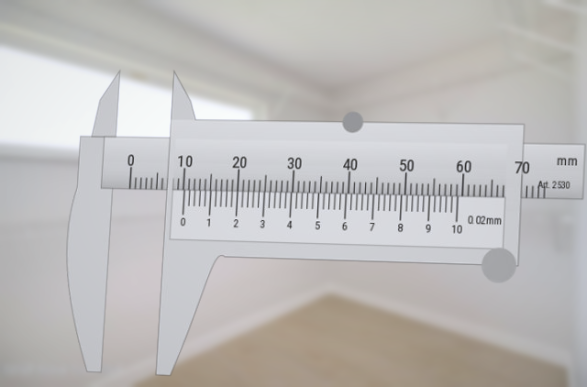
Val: 10.2 mm
